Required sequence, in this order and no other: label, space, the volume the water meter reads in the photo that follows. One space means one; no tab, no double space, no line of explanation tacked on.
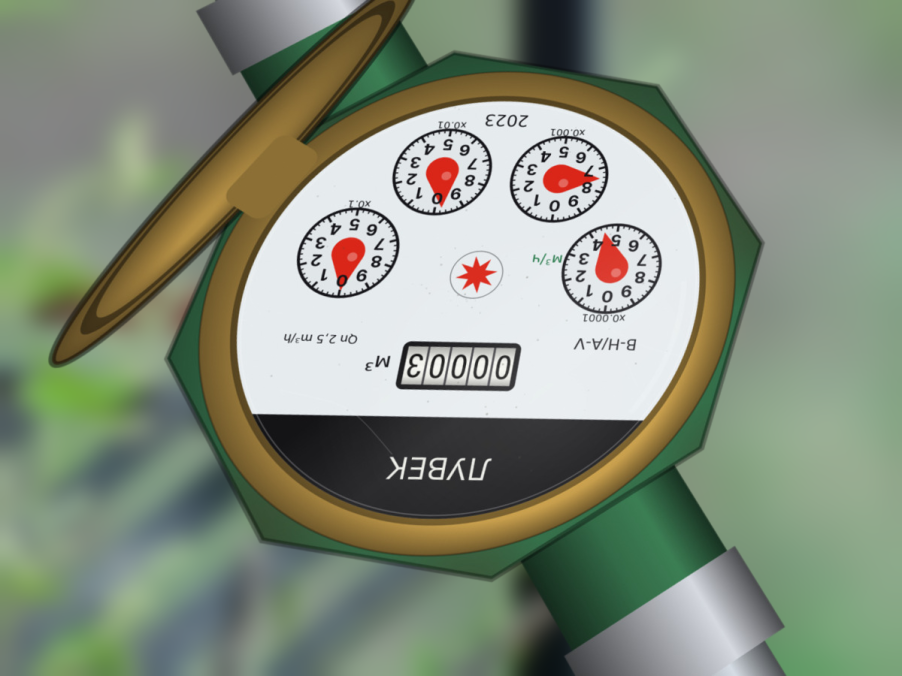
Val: 2.9974 m³
